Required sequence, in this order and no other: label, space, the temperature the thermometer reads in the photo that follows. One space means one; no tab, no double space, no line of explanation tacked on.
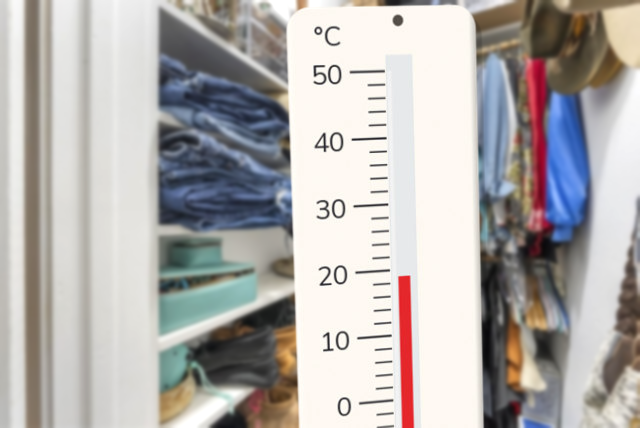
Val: 19 °C
